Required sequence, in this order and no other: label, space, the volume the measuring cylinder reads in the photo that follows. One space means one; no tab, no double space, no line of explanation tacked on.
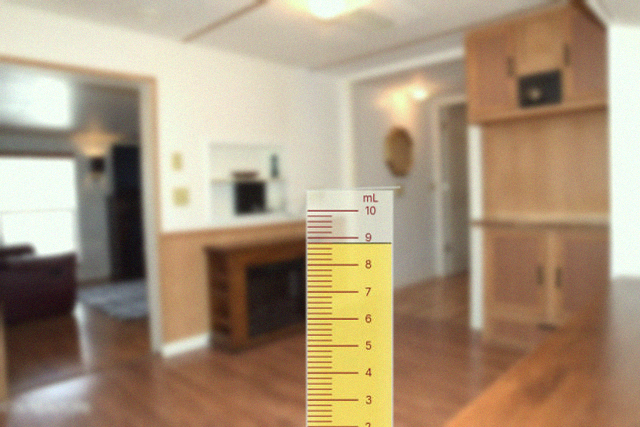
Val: 8.8 mL
